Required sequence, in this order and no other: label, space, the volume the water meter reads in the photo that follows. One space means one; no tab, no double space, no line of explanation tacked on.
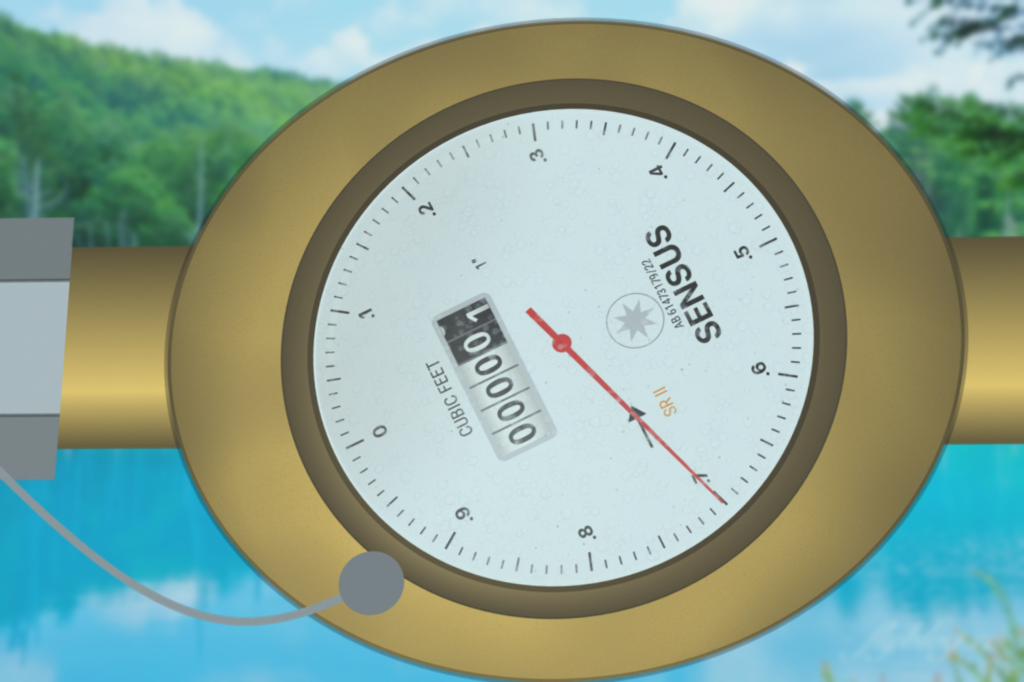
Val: 0.70 ft³
